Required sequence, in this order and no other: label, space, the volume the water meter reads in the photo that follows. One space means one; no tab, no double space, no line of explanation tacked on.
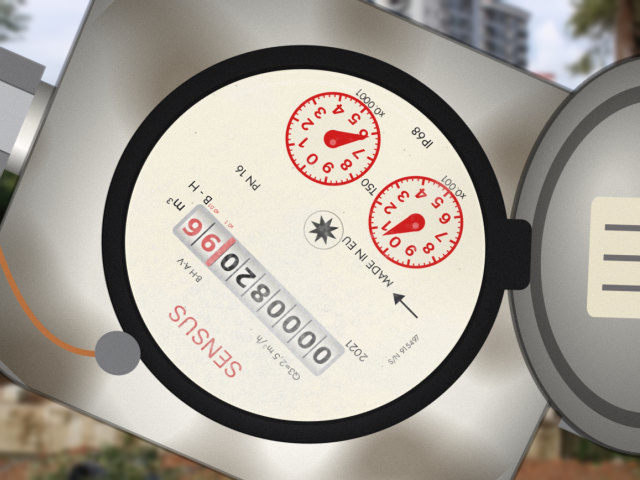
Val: 820.9606 m³
